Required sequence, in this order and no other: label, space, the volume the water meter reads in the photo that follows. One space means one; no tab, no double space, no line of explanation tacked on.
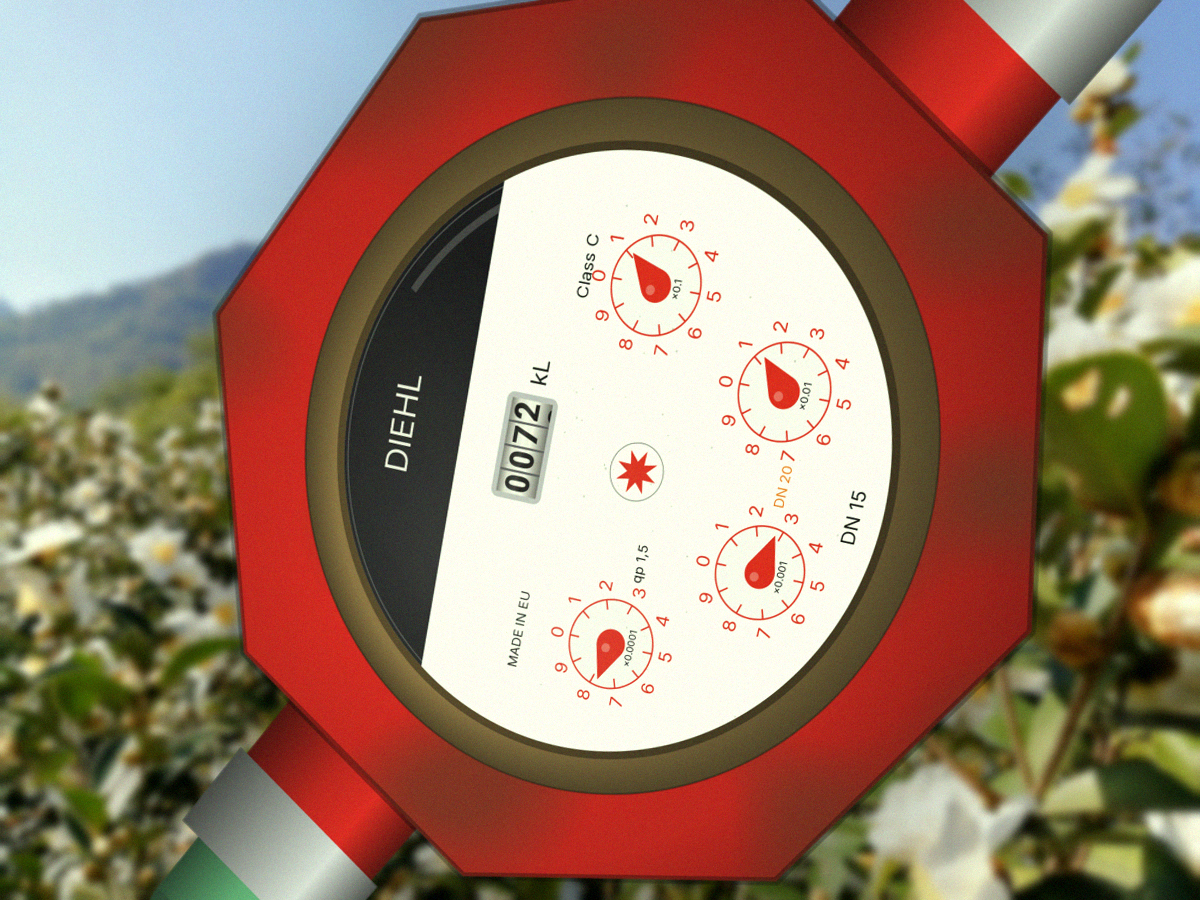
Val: 72.1127 kL
